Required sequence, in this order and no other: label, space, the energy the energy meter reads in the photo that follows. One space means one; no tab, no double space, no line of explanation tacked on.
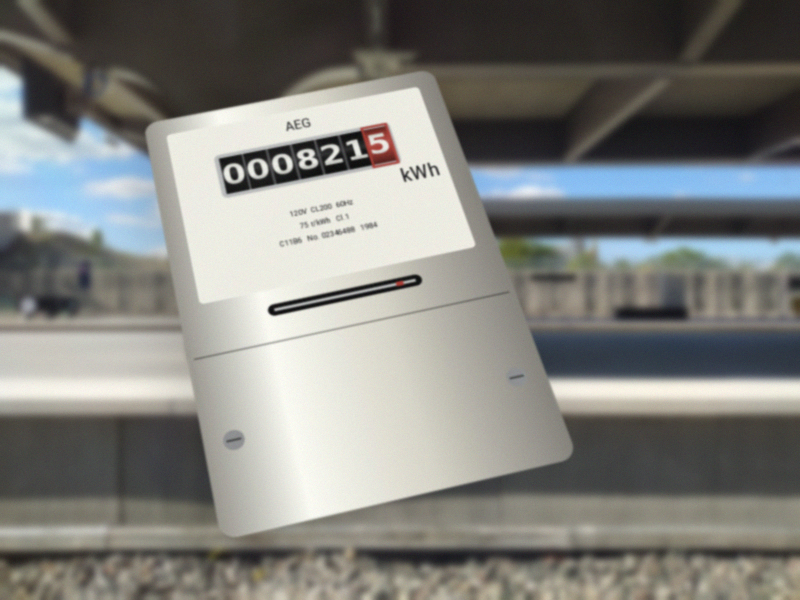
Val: 821.5 kWh
